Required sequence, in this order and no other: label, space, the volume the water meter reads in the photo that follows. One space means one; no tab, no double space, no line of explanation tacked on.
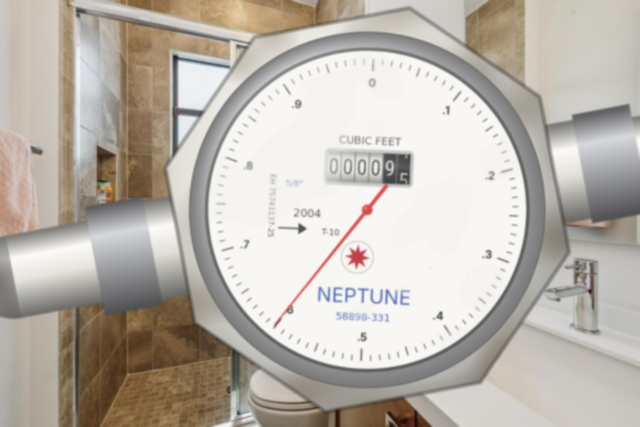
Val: 94.60 ft³
